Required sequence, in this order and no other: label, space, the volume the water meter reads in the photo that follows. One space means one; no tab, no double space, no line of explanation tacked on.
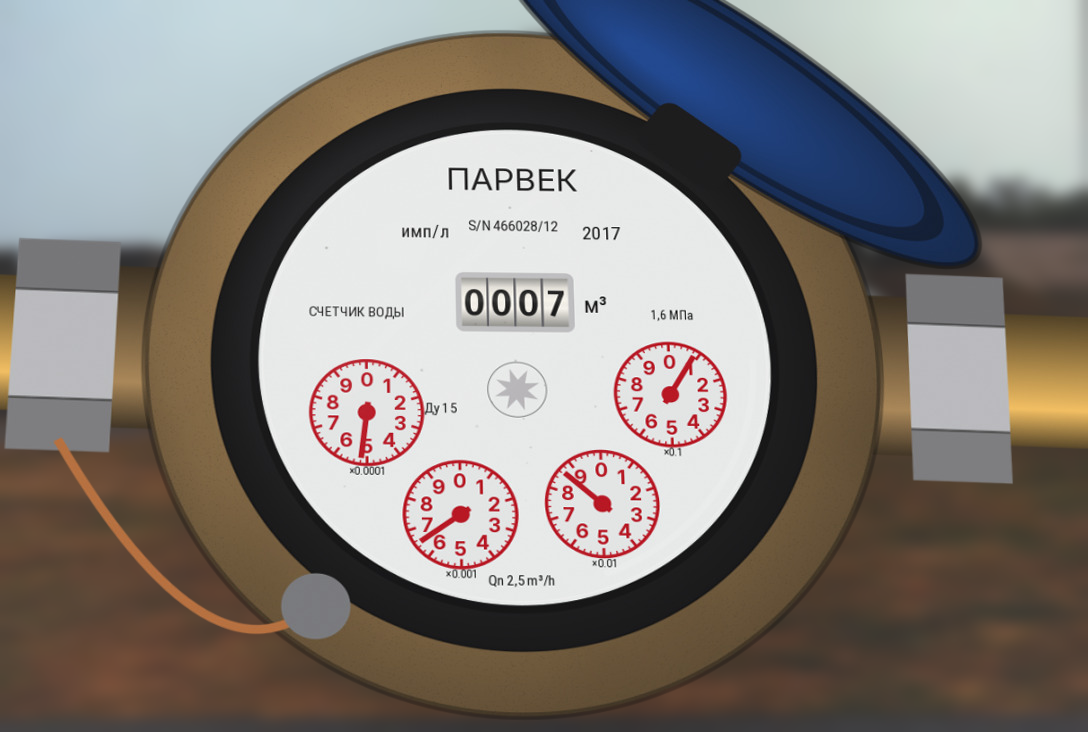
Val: 7.0865 m³
